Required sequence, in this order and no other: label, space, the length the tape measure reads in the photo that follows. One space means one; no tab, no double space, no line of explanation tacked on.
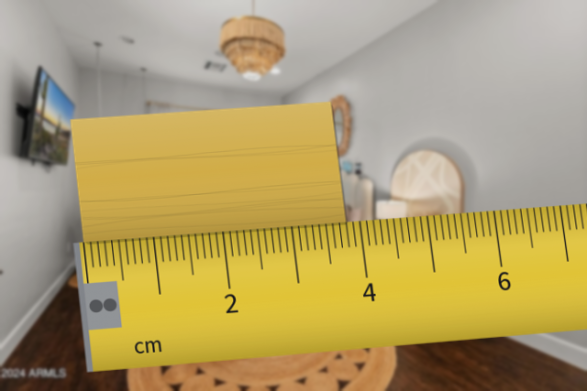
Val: 3.8 cm
